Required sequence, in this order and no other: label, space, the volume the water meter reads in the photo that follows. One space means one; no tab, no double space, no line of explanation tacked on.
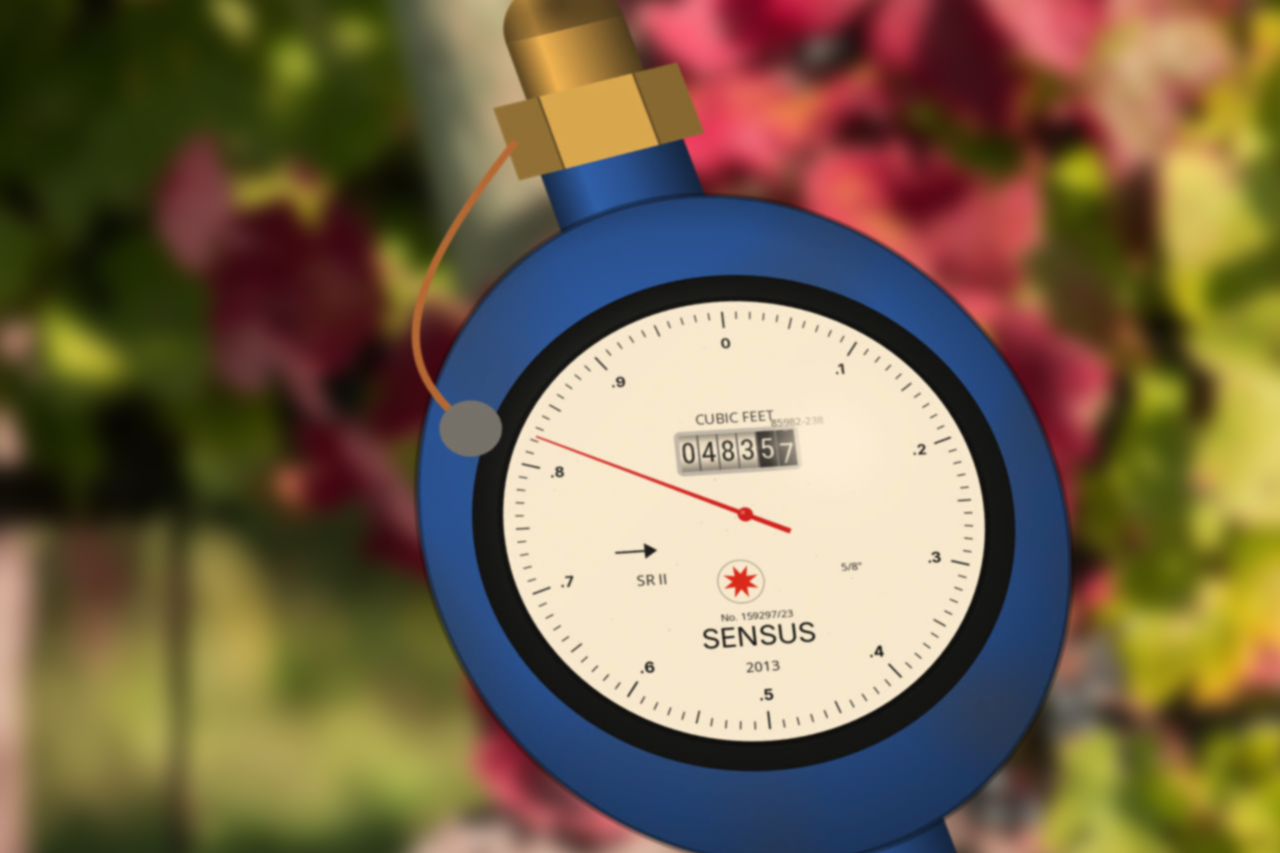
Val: 48356.82 ft³
